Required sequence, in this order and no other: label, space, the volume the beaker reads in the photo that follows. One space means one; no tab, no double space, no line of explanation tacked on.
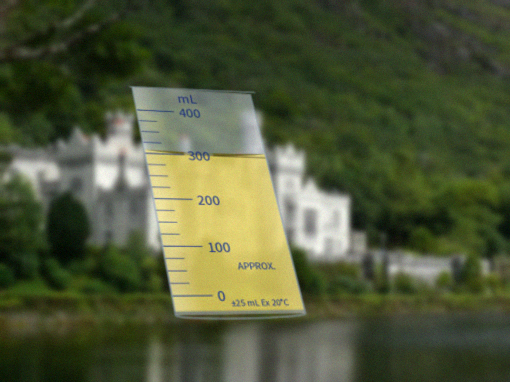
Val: 300 mL
